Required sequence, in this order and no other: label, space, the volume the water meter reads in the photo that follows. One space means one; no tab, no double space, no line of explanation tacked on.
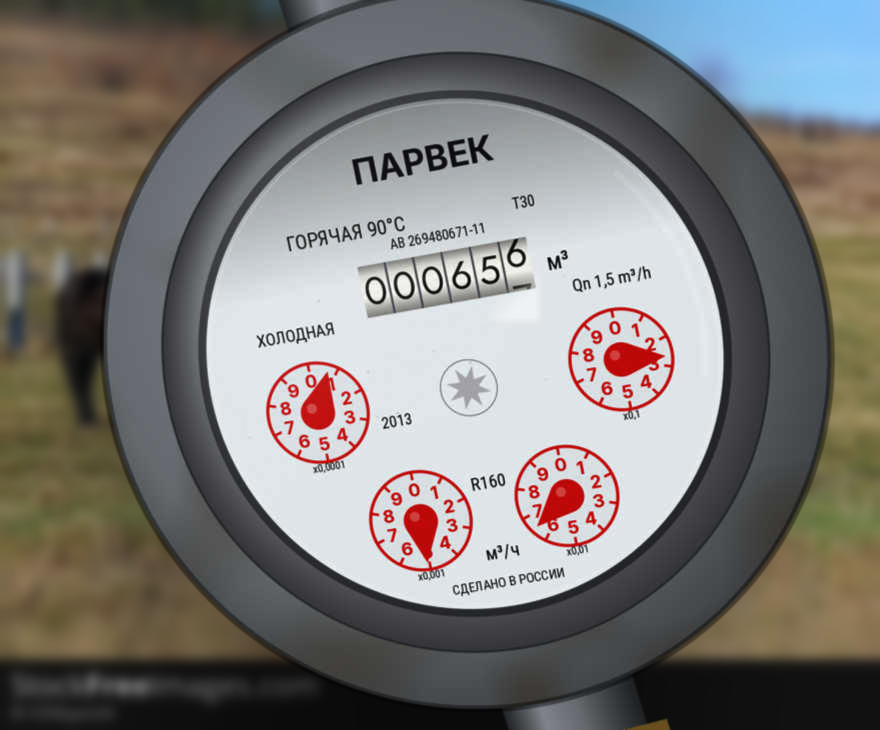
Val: 656.2650 m³
